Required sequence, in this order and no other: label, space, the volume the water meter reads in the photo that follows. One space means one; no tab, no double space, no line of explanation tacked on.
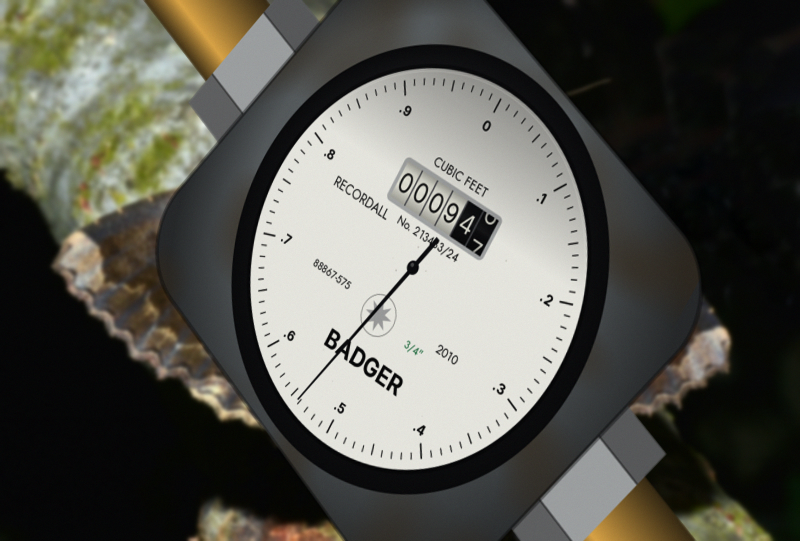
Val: 946.54 ft³
